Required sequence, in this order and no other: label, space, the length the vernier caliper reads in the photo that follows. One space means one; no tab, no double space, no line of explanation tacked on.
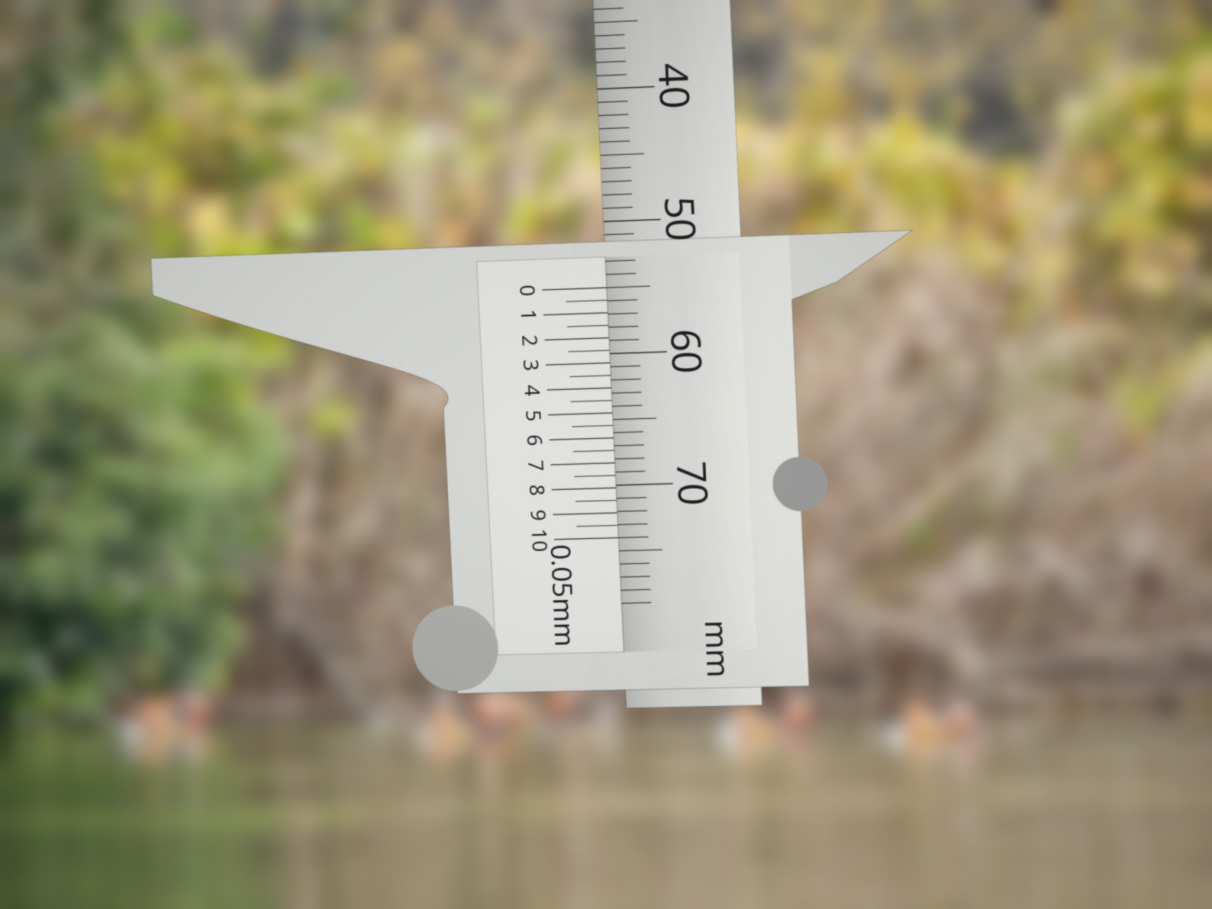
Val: 55.0 mm
